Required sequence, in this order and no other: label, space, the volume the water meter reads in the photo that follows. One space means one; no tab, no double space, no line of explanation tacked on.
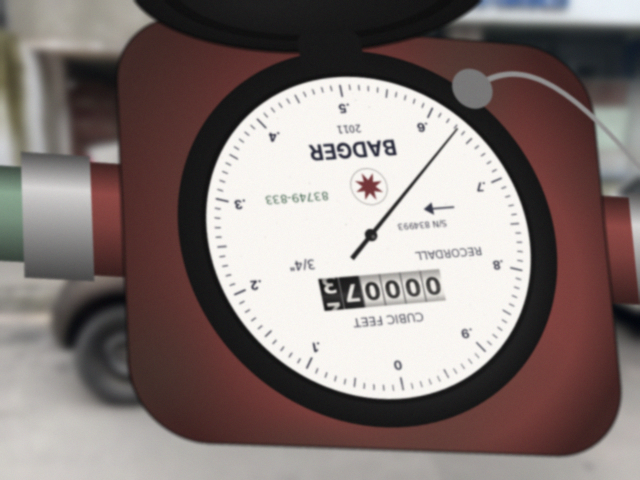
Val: 72.63 ft³
